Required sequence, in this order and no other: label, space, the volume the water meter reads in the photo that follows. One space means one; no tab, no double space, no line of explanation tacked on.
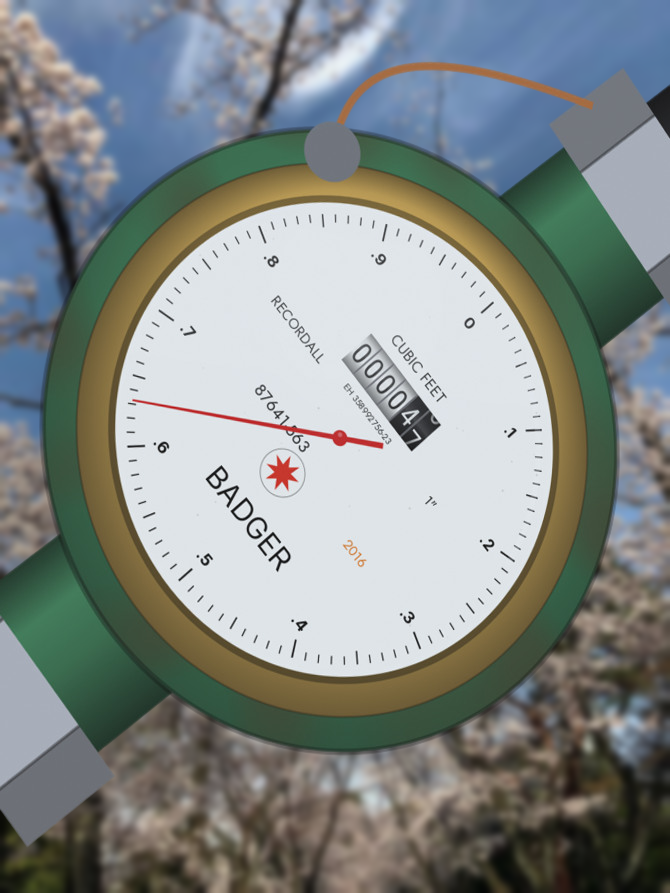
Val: 46.63 ft³
